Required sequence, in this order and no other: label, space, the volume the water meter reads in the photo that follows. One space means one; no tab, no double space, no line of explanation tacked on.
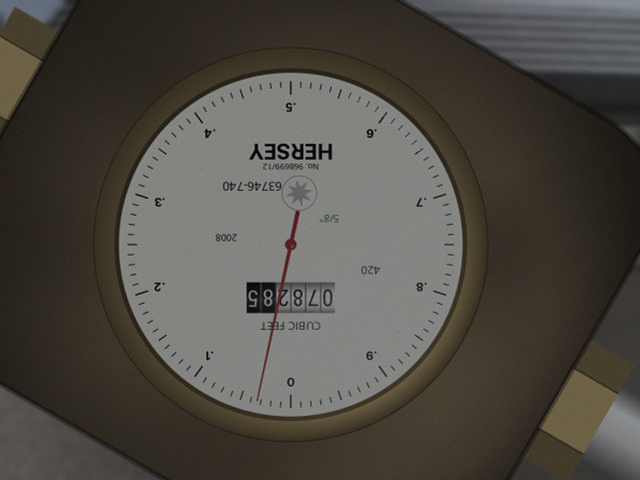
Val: 78285.03 ft³
